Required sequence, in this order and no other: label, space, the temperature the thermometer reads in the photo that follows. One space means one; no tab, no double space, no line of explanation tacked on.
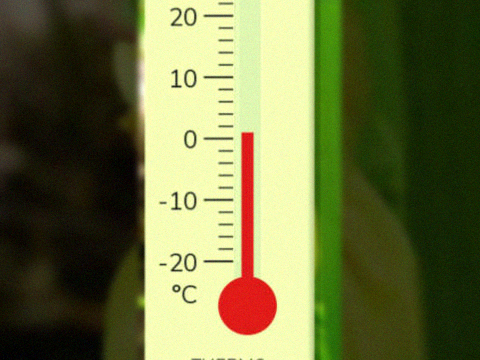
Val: 1 °C
